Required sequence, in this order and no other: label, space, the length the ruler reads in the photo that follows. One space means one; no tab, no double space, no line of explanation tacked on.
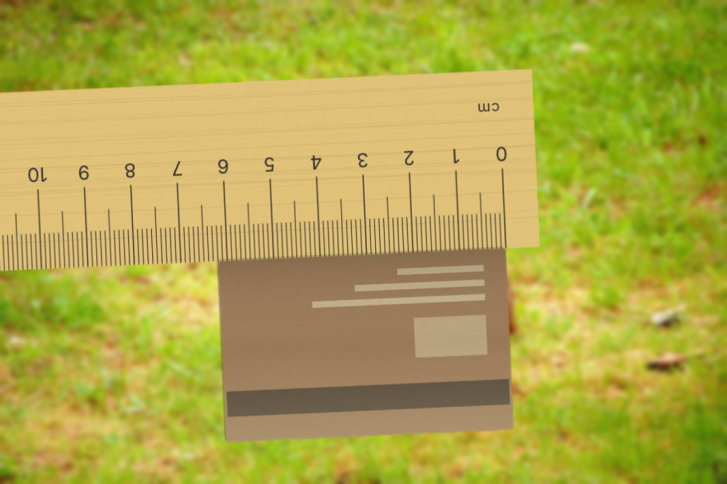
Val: 6.2 cm
